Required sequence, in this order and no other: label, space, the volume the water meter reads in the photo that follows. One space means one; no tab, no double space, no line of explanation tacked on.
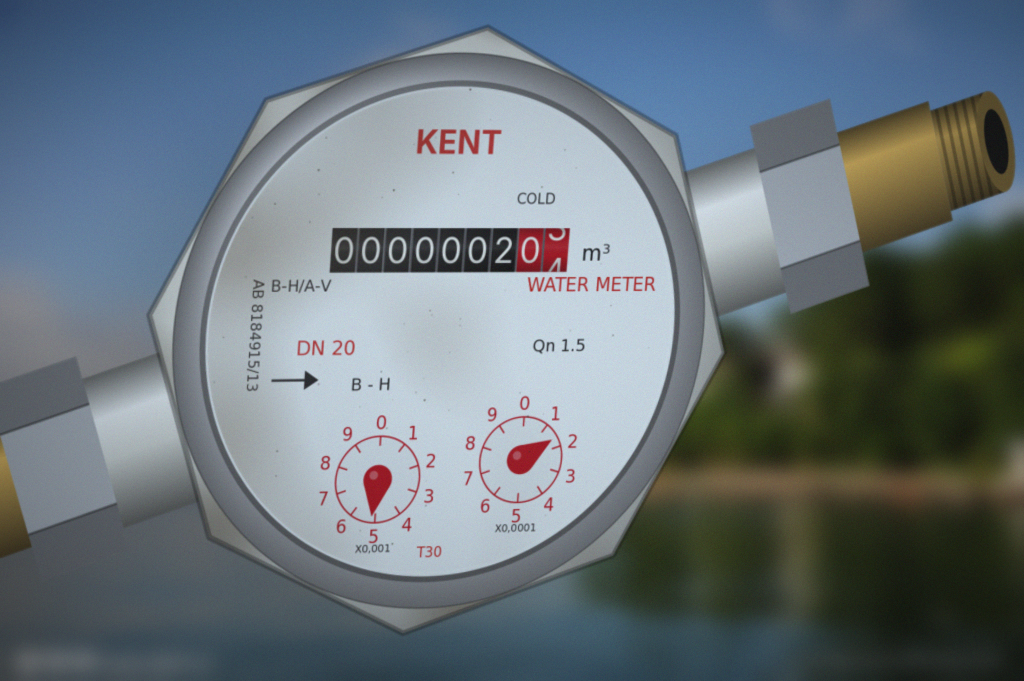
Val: 2.0351 m³
